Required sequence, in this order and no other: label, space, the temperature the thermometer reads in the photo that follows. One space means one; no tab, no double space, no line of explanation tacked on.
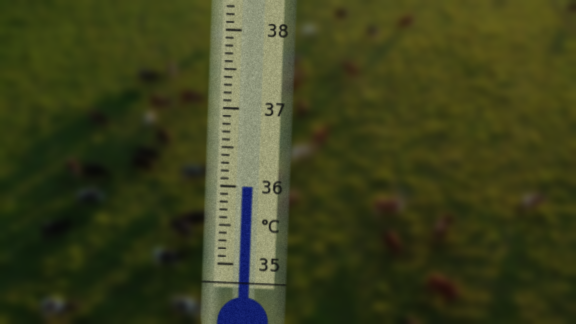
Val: 36 °C
